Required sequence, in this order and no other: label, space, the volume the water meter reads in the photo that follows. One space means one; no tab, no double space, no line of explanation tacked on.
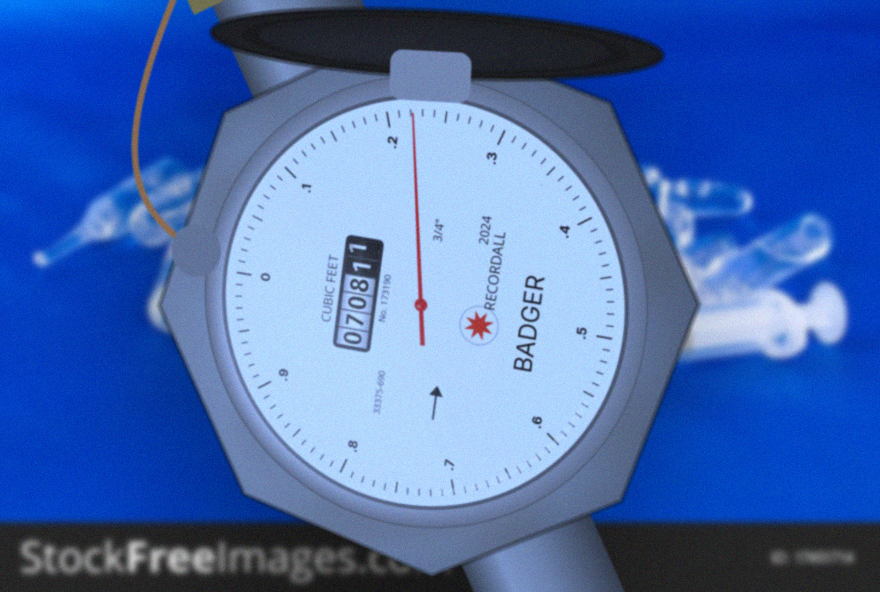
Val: 70811.22 ft³
